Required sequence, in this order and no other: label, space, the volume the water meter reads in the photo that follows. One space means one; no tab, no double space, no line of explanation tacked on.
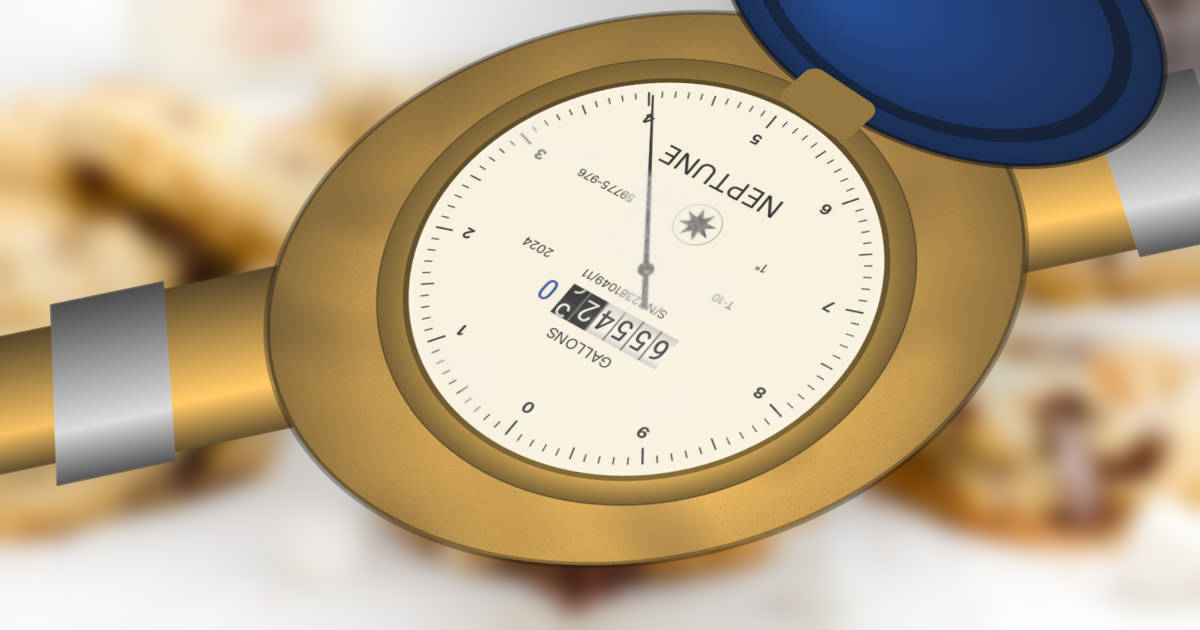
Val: 6554254.0 gal
